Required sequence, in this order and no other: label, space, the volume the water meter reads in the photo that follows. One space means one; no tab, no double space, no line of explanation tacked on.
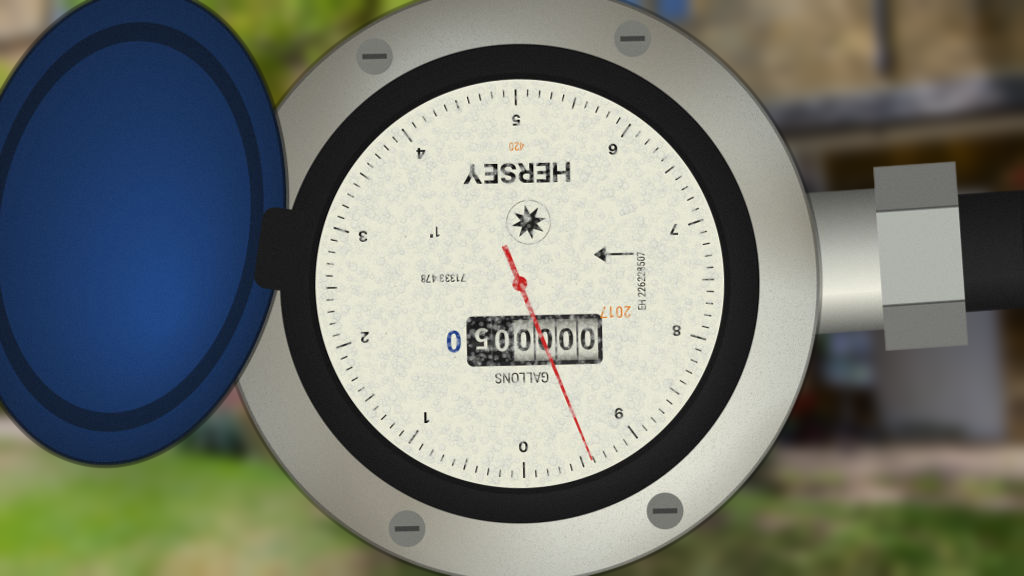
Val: 49.4 gal
